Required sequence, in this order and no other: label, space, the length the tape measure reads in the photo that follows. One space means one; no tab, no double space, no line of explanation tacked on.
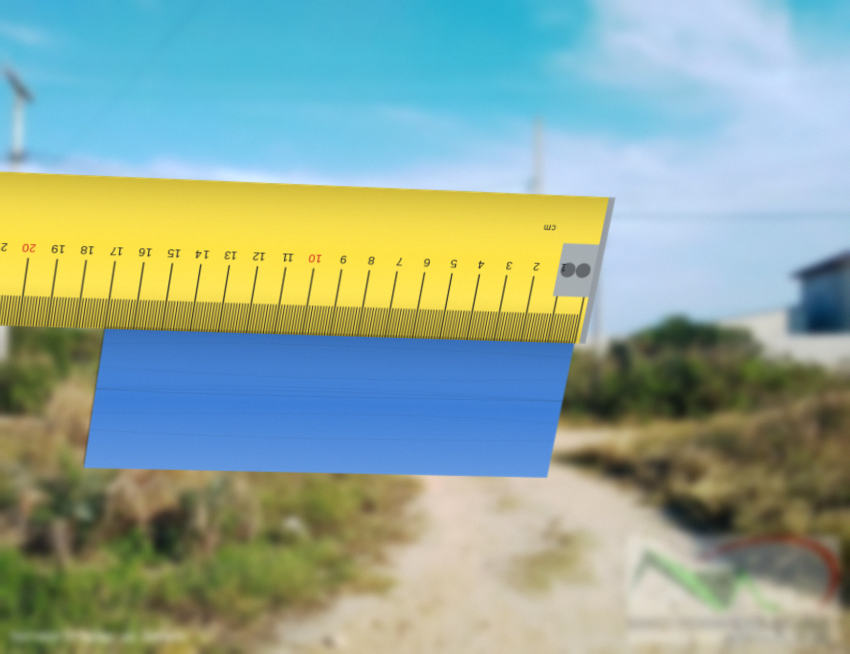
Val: 17 cm
